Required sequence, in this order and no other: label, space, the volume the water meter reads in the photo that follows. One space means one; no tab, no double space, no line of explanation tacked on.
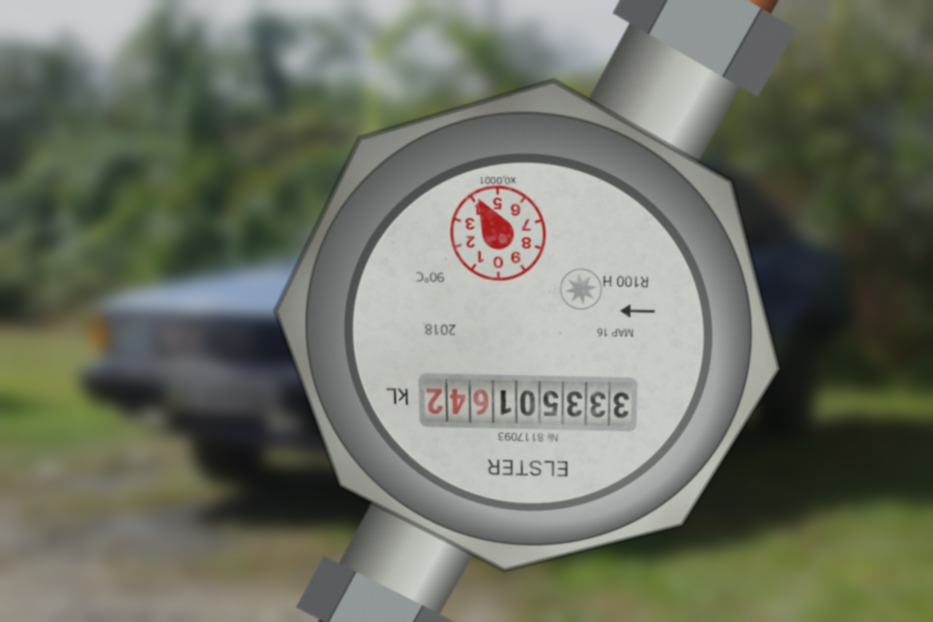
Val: 333501.6424 kL
